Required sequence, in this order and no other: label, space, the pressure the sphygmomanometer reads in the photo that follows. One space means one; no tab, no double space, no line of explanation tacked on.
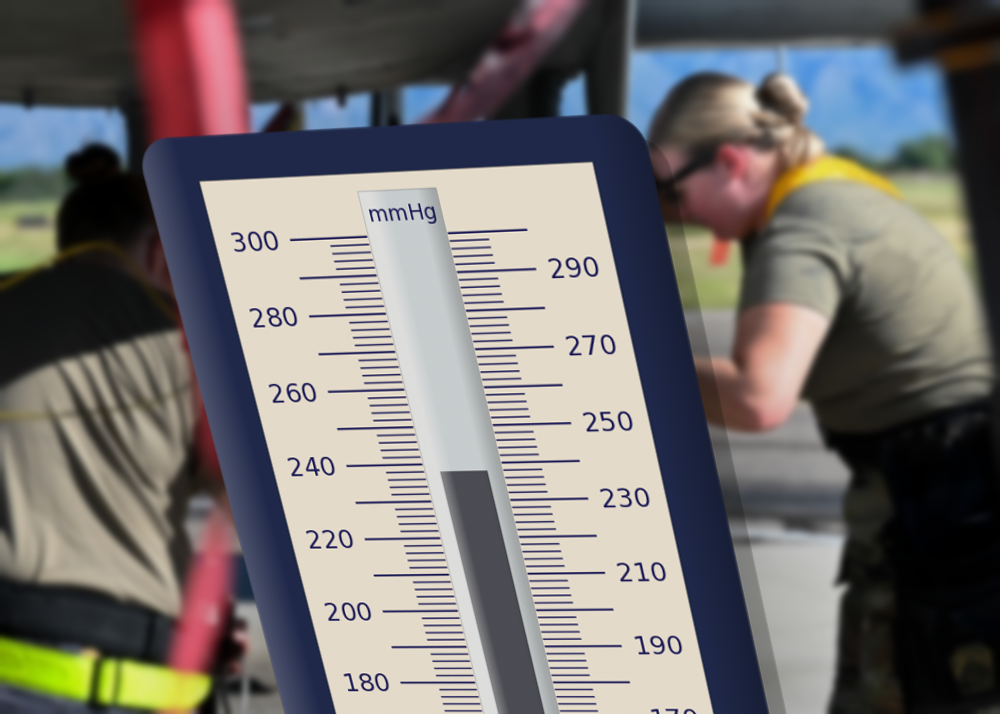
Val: 238 mmHg
